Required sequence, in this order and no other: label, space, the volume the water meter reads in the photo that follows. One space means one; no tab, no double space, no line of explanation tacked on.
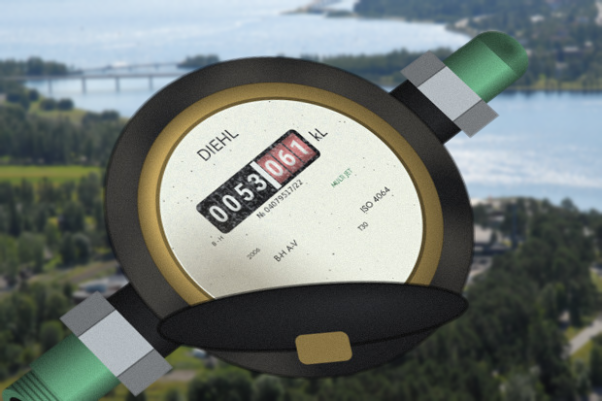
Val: 53.061 kL
